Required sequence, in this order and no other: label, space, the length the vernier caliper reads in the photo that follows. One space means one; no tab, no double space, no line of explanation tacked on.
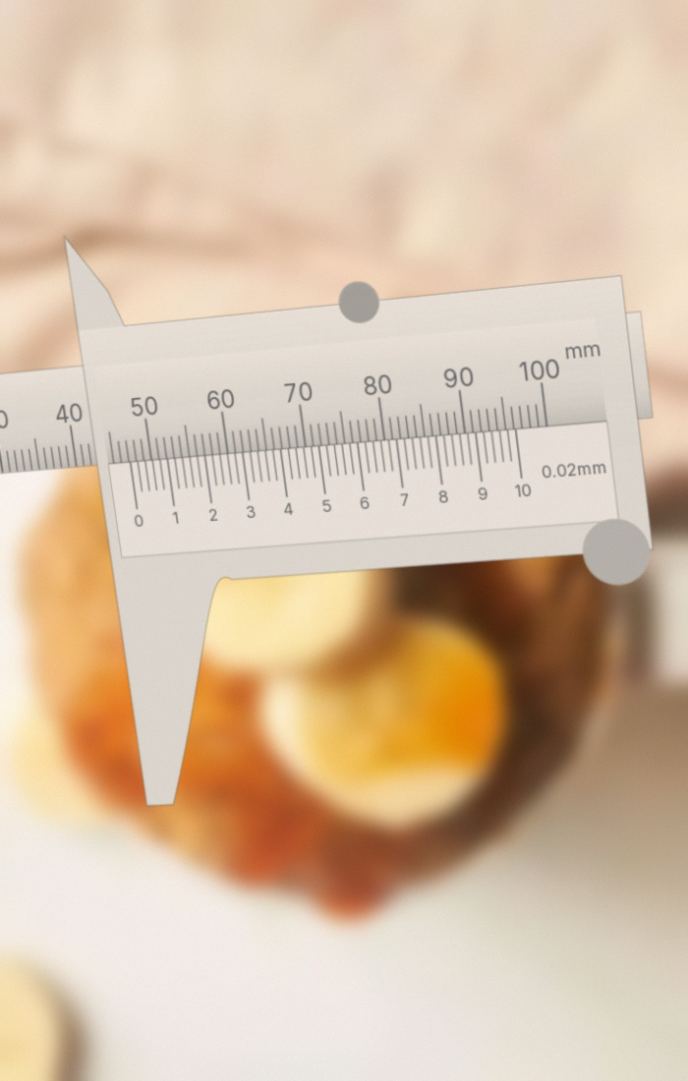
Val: 47.2 mm
